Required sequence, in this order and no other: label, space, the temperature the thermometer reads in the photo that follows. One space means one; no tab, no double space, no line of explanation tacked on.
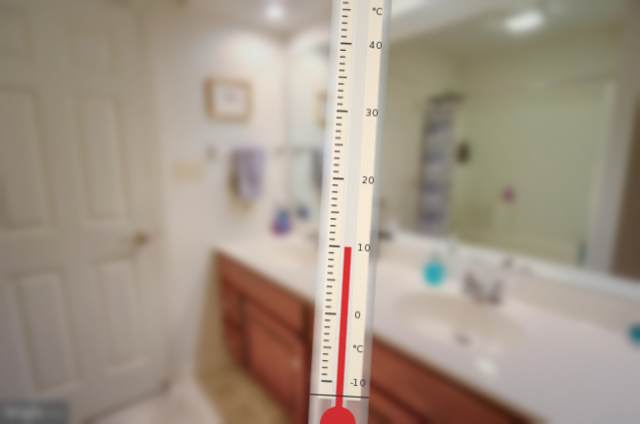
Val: 10 °C
